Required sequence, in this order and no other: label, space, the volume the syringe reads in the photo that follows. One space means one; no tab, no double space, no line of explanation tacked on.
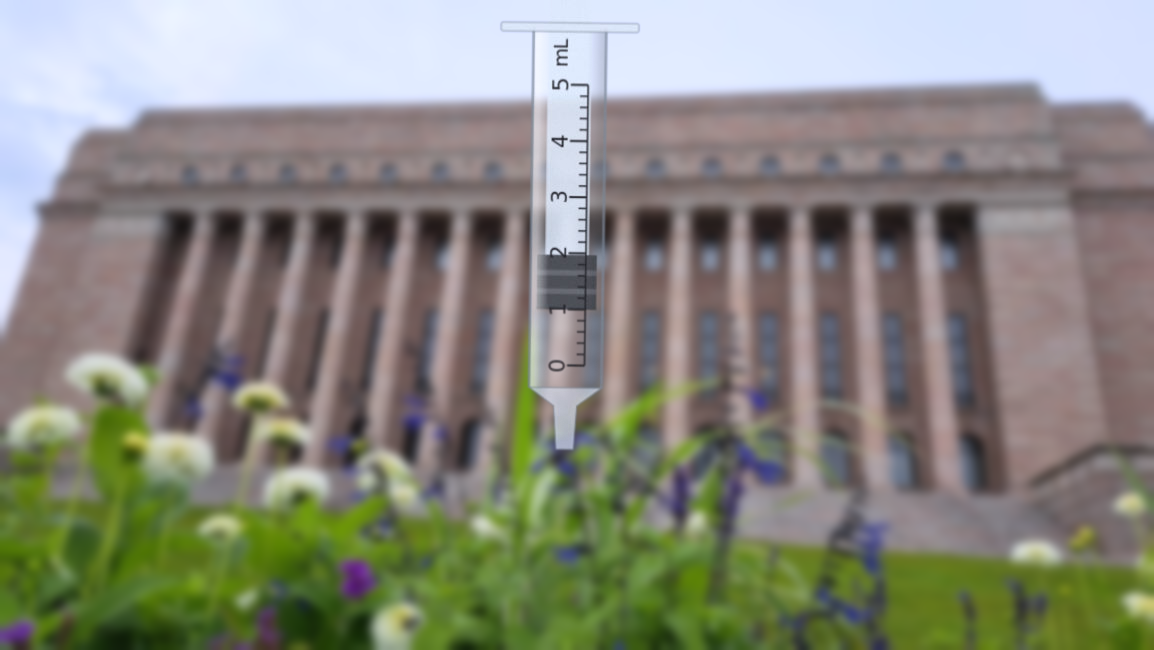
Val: 1 mL
